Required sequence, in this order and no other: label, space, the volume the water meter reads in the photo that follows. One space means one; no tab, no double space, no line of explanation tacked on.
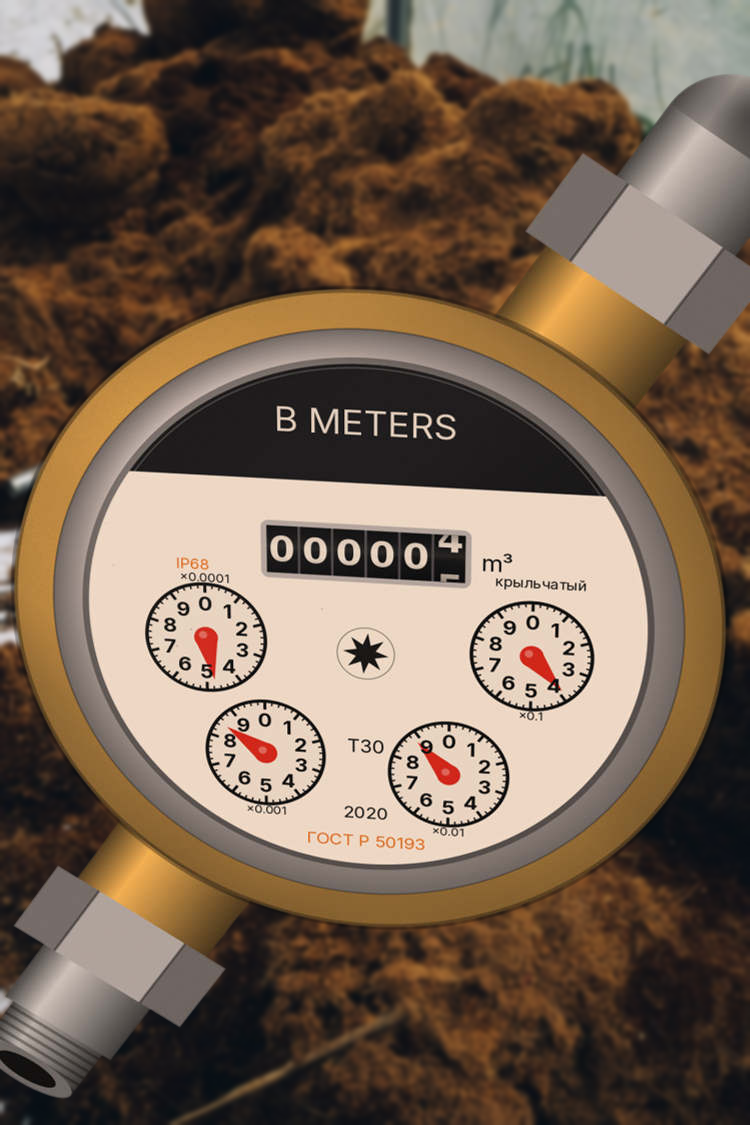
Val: 4.3884 m³
